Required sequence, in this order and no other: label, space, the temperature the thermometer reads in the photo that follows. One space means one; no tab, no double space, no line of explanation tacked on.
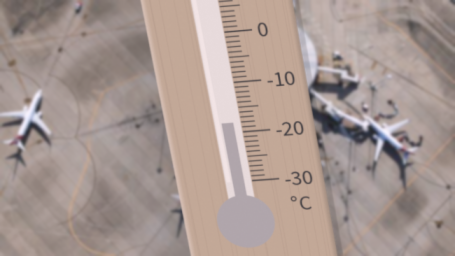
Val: -18 °C
